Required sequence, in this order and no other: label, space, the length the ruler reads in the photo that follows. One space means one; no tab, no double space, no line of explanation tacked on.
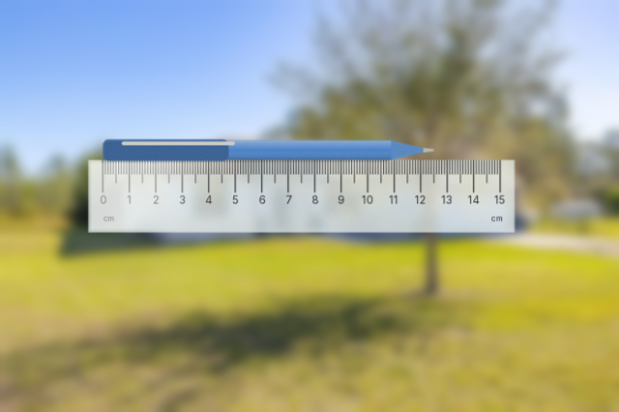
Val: 12.5 cm
